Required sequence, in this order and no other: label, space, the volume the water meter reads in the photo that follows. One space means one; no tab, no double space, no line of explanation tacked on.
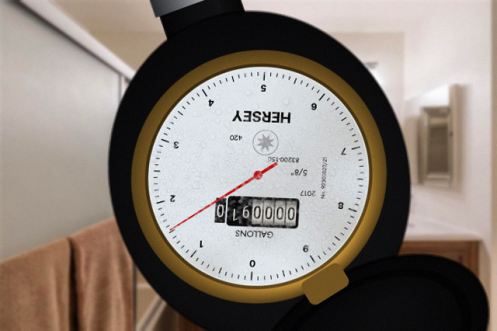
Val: 911.5 gal
